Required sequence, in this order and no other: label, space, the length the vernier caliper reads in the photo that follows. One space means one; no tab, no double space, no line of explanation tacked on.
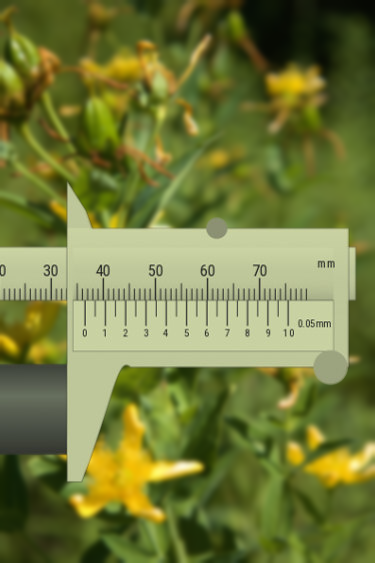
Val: 36.5 mm
